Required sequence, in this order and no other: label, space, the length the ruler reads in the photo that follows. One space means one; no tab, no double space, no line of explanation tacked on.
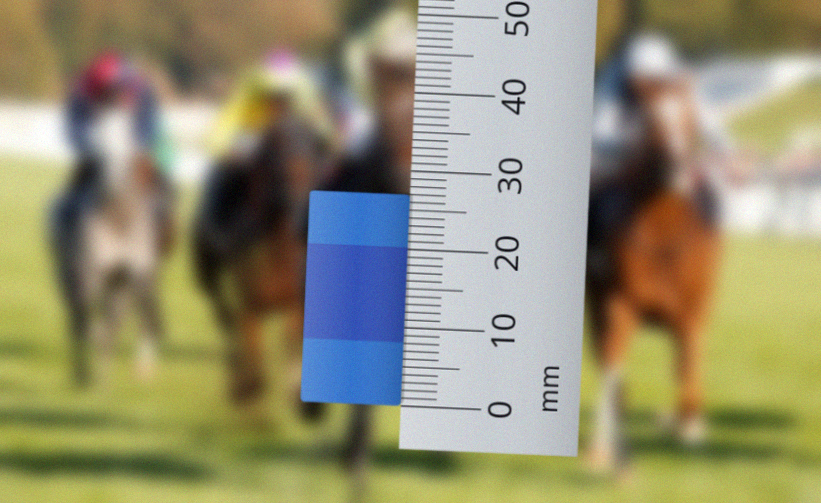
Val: 27 mm
